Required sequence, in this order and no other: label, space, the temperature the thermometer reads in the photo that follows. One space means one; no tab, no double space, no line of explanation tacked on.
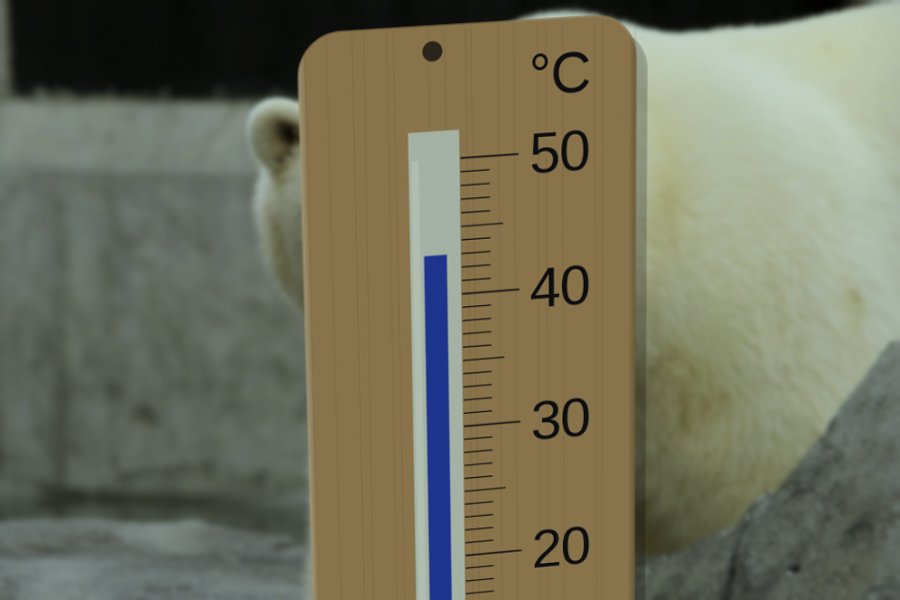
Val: 43 °C
